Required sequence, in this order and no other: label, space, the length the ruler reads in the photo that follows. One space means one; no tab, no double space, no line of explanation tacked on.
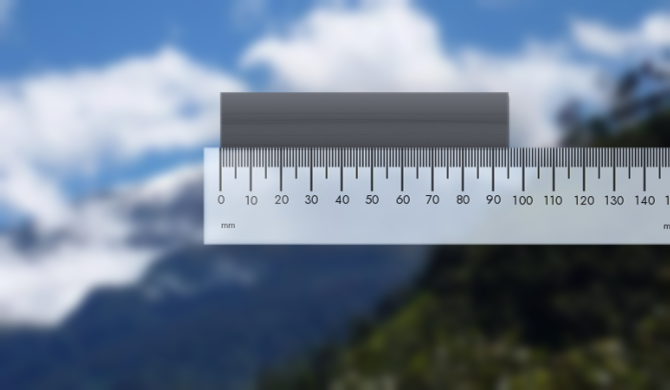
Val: 95 mm
